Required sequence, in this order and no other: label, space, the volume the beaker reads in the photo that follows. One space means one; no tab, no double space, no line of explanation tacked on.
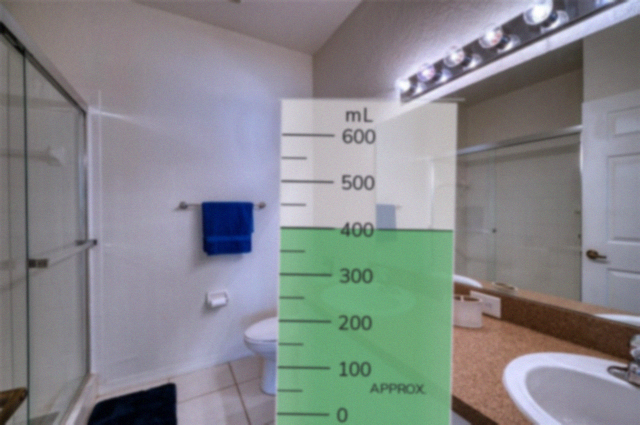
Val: 400 mL
